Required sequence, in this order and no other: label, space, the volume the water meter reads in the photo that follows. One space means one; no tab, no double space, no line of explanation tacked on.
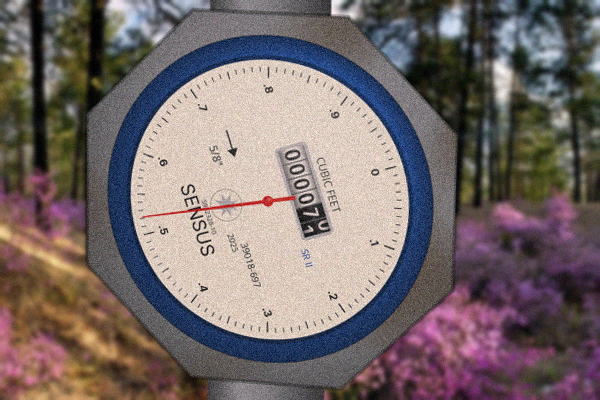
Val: 70.52 ft³
